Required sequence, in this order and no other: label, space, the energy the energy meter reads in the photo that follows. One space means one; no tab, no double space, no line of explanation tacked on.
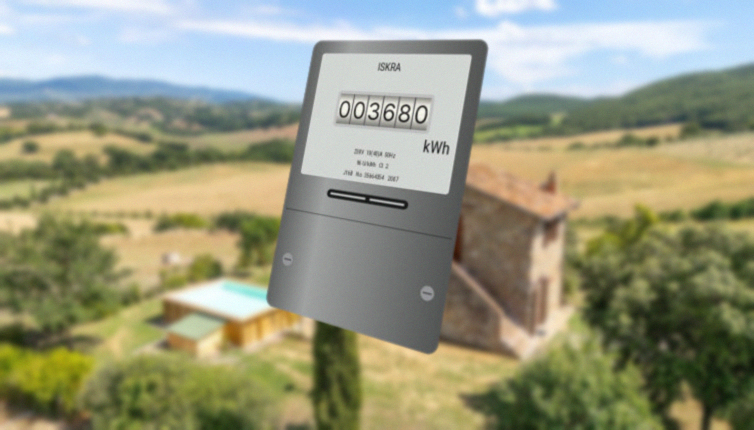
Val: 3680 kWh
